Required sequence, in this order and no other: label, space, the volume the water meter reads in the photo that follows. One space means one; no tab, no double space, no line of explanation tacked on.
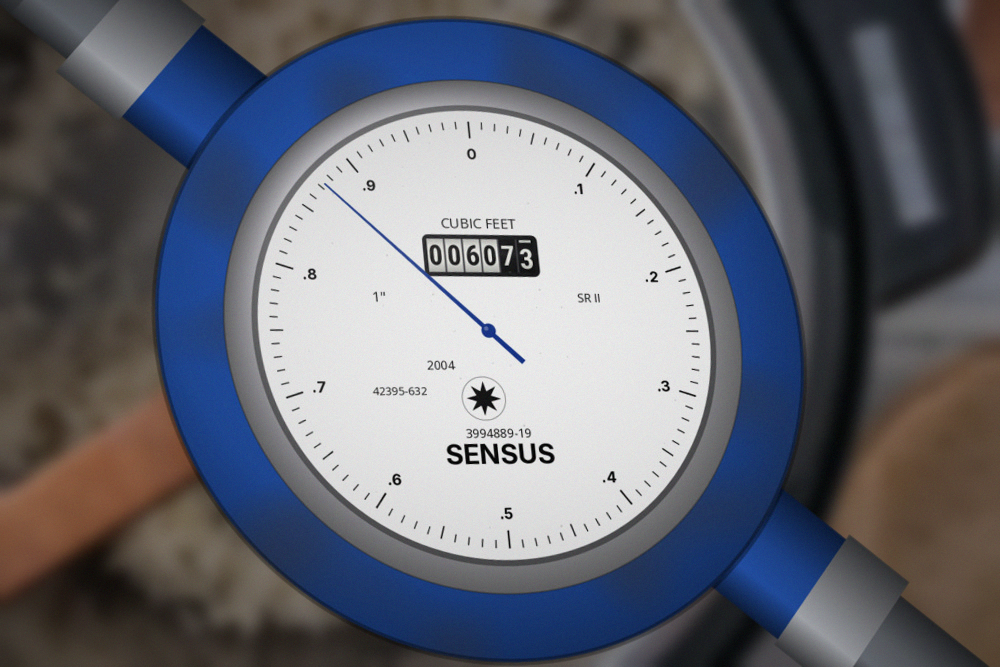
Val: 6072.87 ft³
